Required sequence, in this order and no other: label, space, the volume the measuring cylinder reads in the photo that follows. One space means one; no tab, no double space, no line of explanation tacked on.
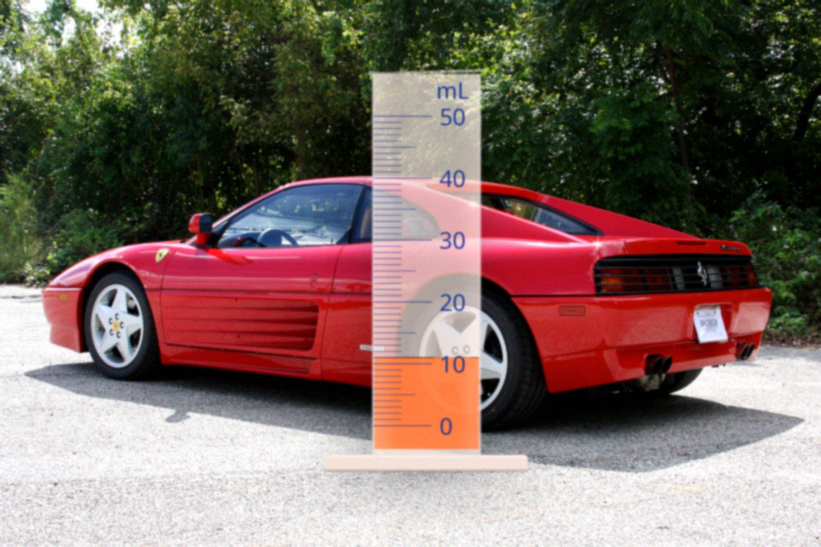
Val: 11 mL
